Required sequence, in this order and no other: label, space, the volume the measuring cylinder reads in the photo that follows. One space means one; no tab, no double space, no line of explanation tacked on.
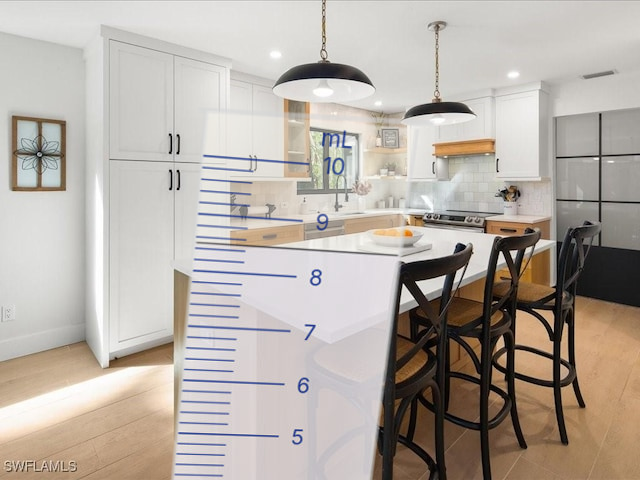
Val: 8.5 mL
